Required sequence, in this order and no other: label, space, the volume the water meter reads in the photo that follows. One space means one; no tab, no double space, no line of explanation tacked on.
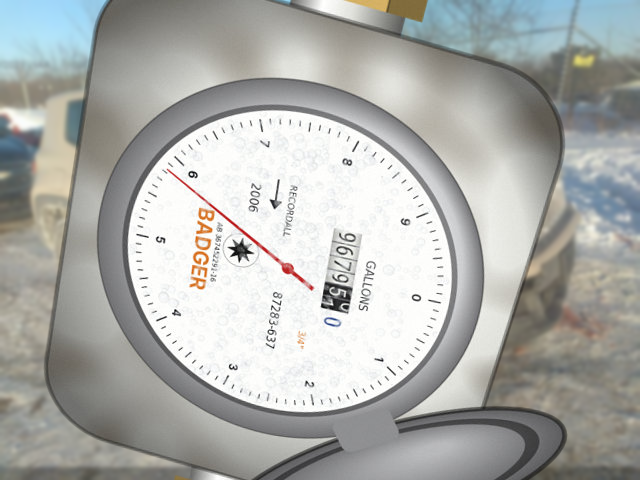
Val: 9679505.8 gal
